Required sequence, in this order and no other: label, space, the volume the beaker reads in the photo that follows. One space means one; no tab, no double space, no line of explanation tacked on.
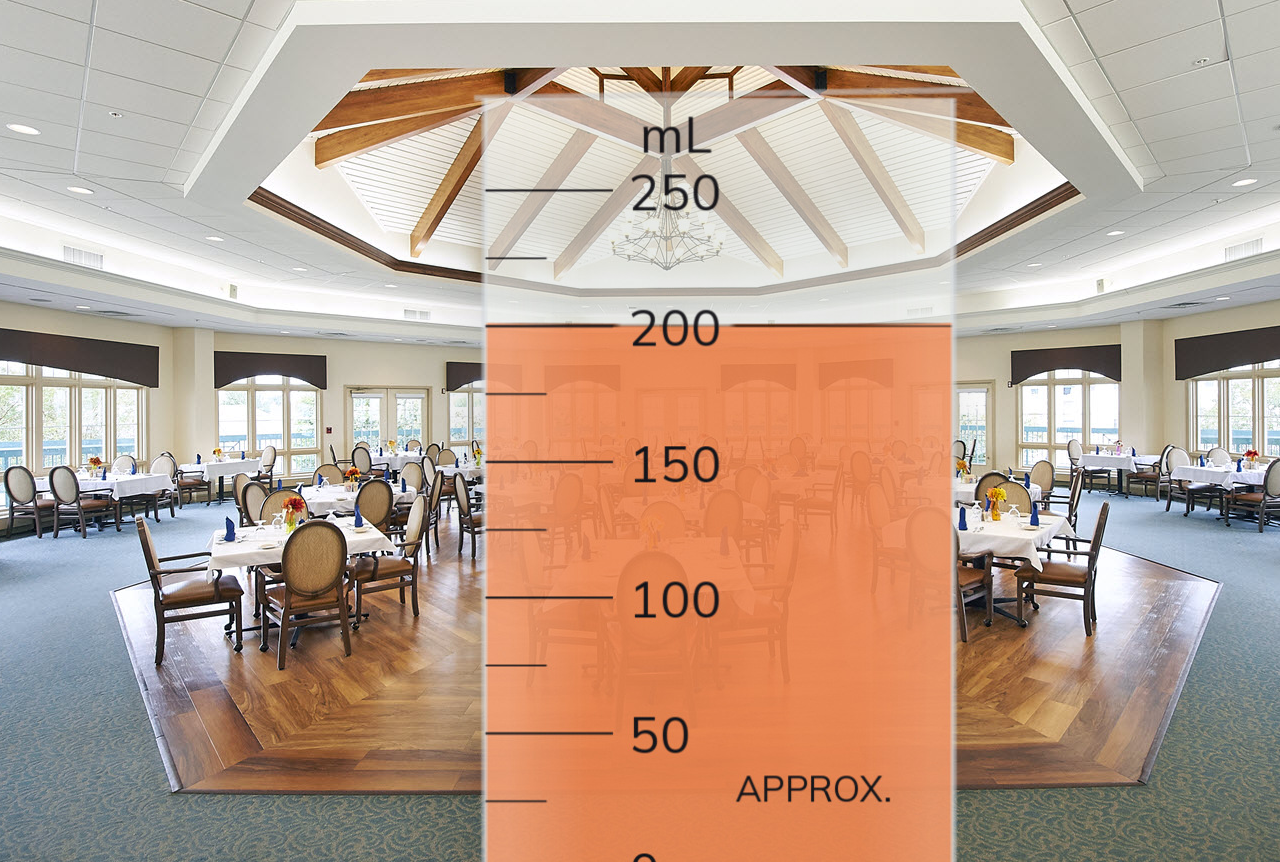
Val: 200 mL
